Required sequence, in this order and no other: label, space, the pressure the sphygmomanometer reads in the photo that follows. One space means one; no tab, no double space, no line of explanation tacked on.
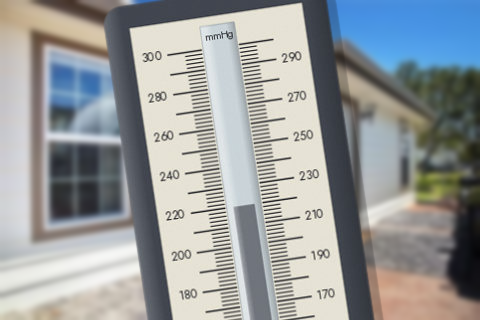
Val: 220 mmHg
